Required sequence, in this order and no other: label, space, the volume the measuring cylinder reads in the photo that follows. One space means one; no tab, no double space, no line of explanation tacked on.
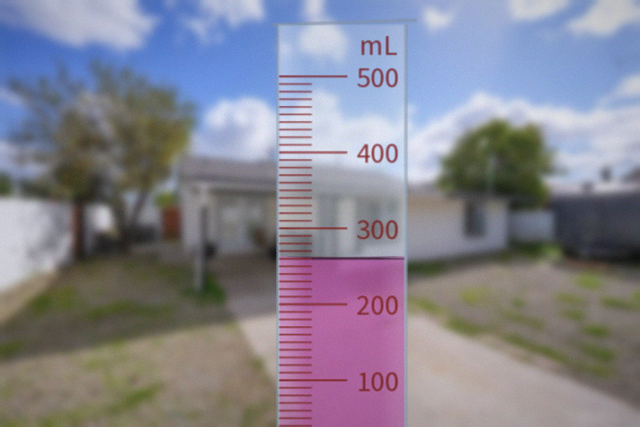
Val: 260 mL
